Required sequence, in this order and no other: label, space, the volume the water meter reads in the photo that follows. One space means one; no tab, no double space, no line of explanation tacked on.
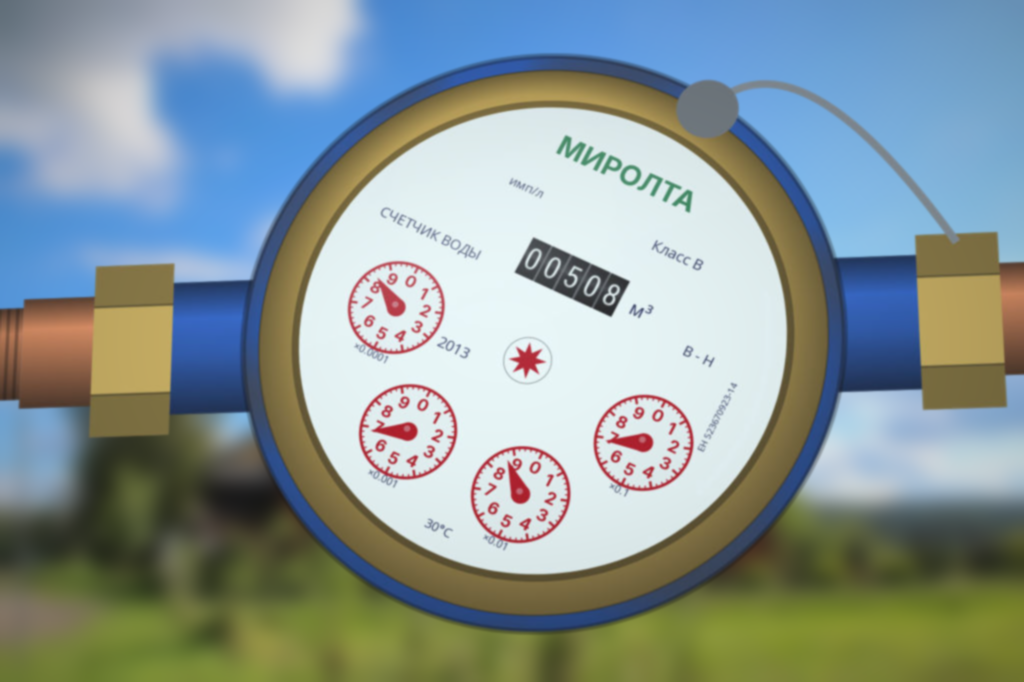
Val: 508.6868 m³
